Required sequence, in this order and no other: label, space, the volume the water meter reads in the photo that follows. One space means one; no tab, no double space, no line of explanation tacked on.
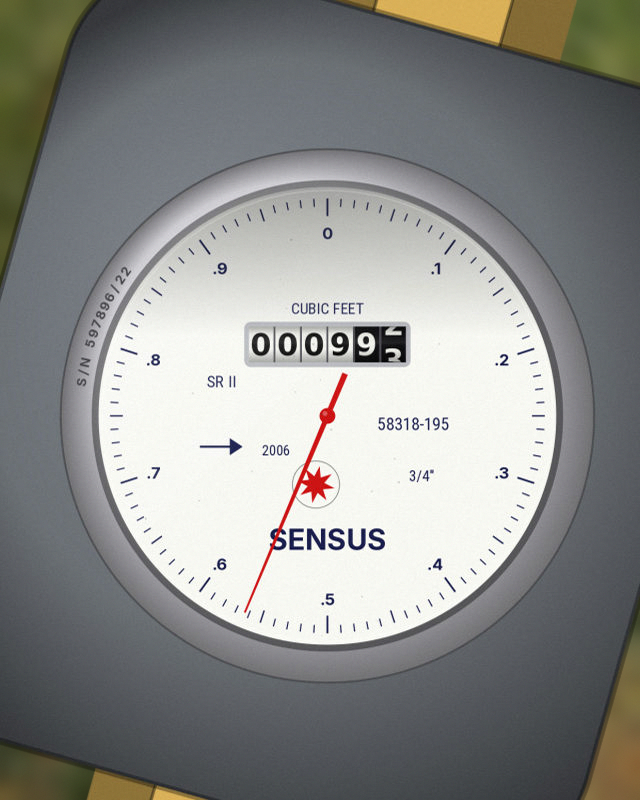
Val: 992.56 ft³
